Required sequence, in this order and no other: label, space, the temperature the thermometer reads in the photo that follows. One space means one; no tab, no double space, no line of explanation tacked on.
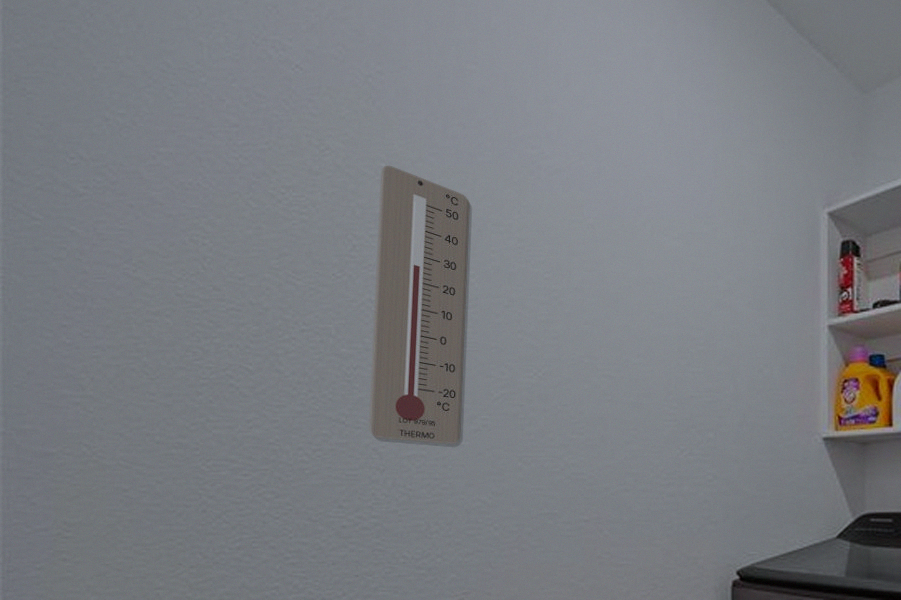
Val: 26 °C
